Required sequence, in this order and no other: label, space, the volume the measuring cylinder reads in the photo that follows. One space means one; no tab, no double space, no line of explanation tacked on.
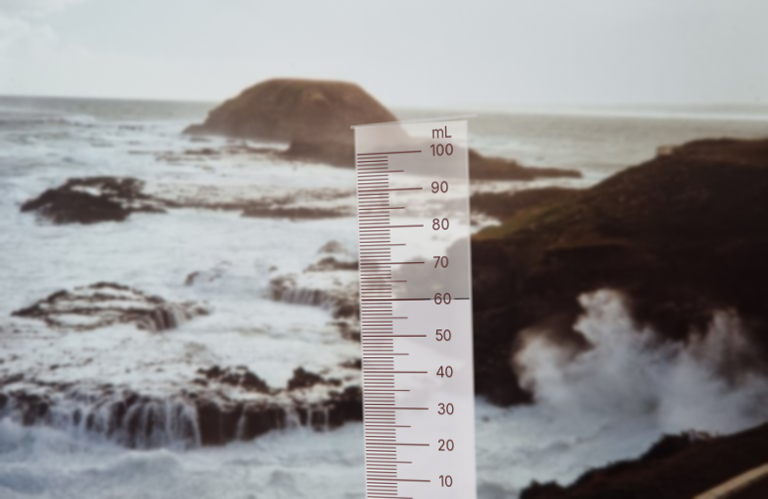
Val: 60 mL
